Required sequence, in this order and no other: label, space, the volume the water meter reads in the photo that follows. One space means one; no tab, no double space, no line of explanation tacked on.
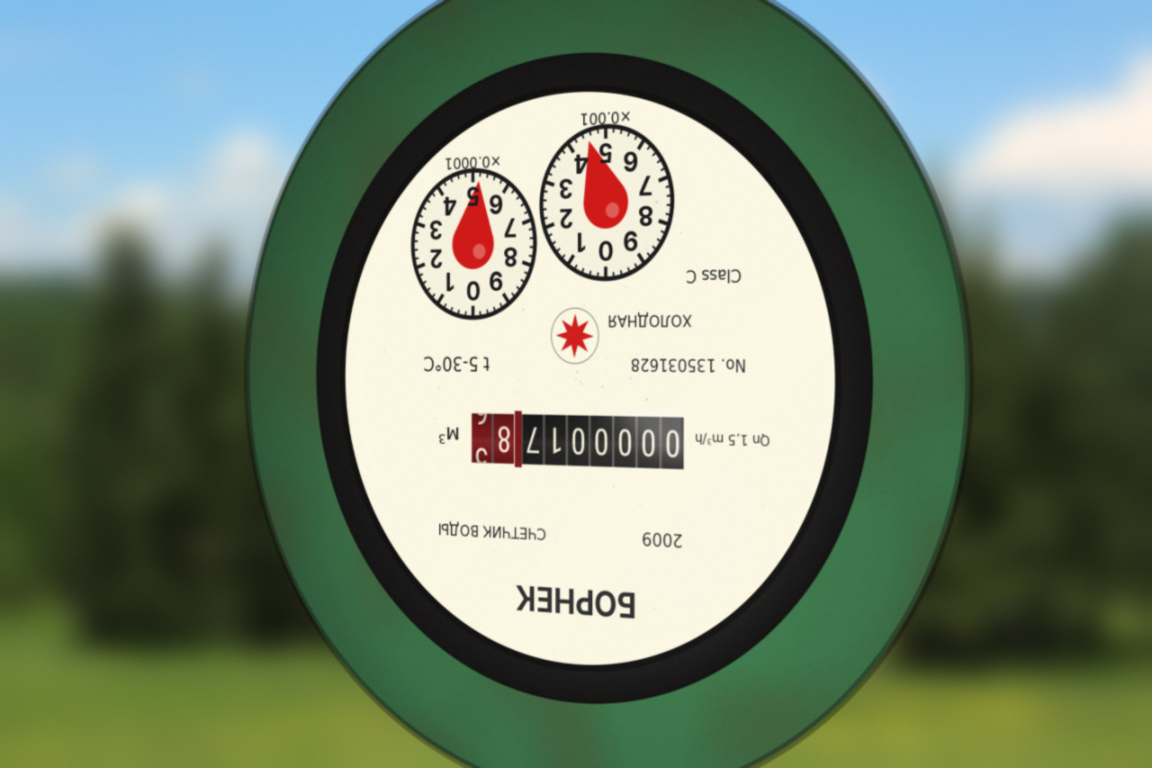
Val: 17.8545 m³
